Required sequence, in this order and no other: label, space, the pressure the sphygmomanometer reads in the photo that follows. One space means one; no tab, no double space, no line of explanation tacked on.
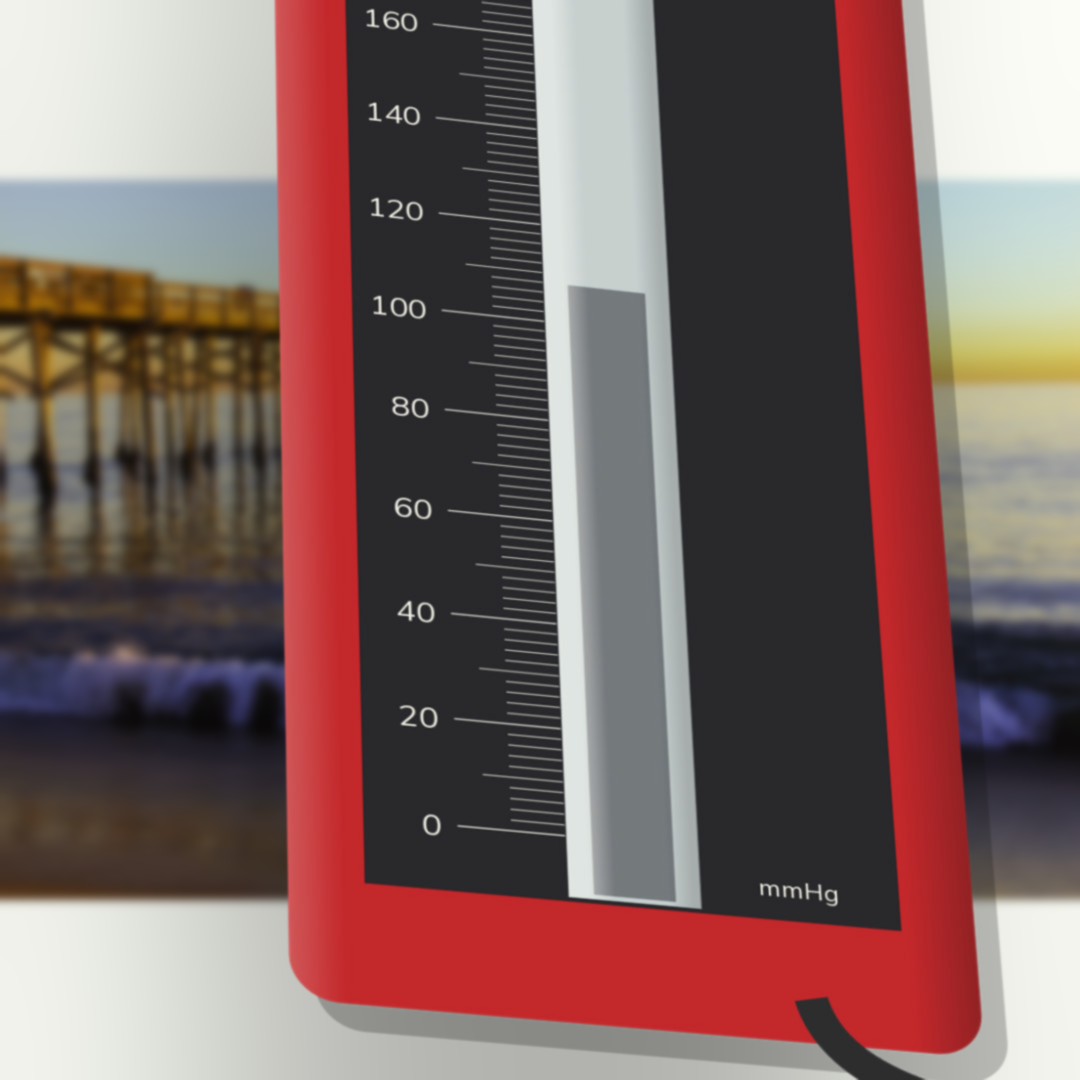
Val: 108 mmHg
